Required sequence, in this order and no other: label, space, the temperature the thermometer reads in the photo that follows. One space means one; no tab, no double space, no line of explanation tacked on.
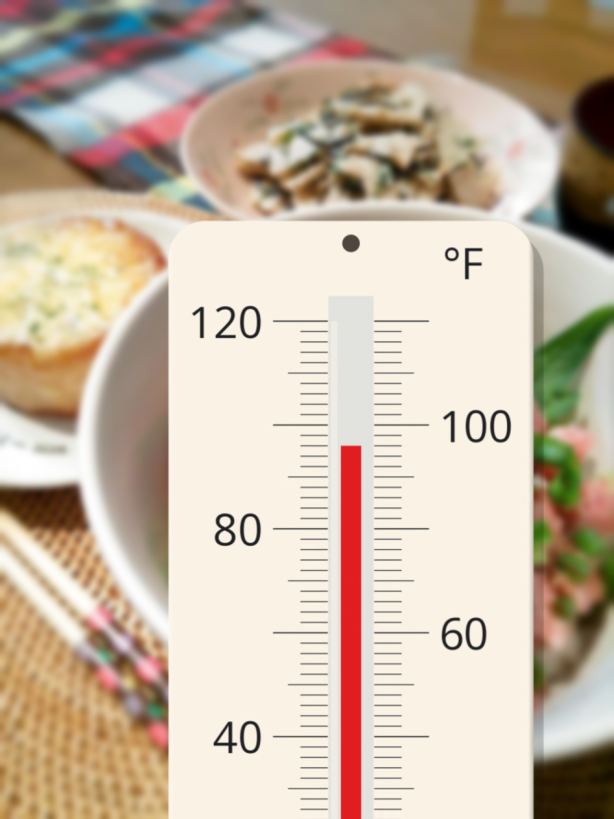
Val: 96 °F
